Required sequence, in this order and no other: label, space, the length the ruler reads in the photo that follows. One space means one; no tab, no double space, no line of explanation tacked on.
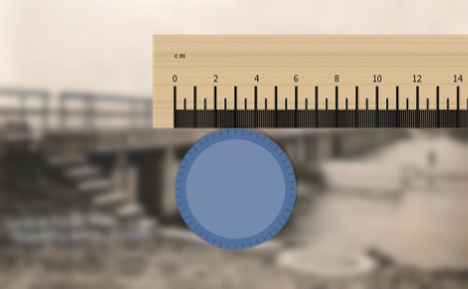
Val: 6 cm
